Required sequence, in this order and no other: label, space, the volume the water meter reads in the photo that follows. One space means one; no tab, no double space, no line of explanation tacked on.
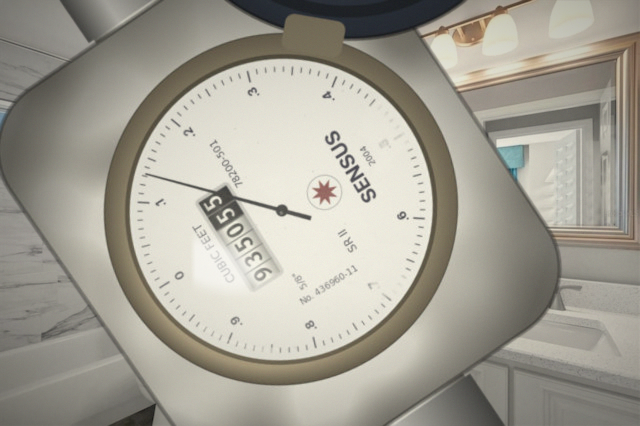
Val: 935055.13 ft³
